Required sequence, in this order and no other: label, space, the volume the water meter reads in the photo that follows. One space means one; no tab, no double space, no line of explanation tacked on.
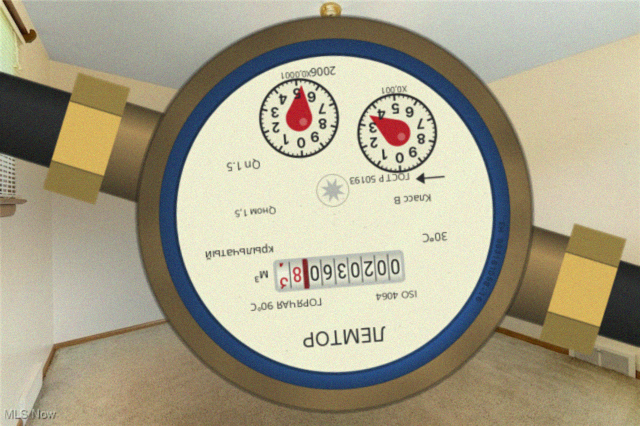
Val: 20360.8335 m³
